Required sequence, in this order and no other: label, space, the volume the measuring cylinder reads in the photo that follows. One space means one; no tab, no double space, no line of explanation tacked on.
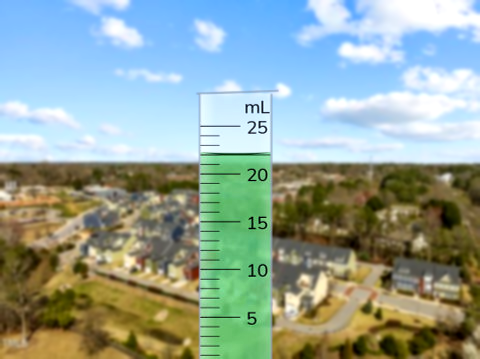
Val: 22 mL
